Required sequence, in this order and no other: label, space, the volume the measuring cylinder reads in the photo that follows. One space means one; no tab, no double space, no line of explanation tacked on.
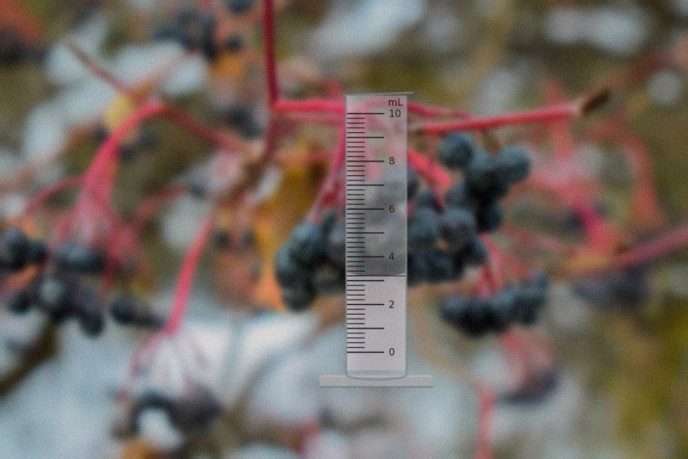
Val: 3.2 mL
